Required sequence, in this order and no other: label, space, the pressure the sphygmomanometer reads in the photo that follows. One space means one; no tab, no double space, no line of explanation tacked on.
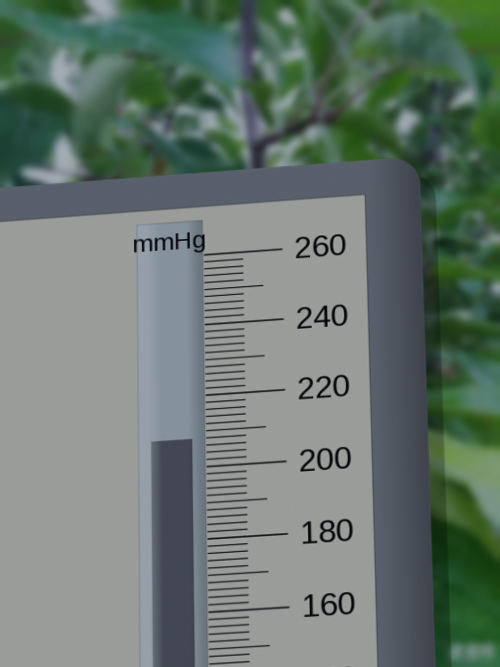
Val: 208 mmHg
